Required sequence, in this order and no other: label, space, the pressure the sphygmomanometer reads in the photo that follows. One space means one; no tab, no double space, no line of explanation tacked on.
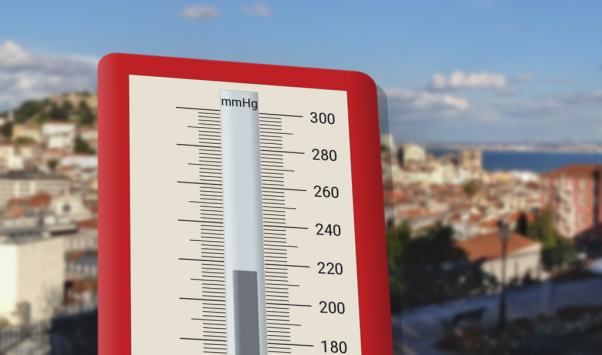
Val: 216 mmHg
